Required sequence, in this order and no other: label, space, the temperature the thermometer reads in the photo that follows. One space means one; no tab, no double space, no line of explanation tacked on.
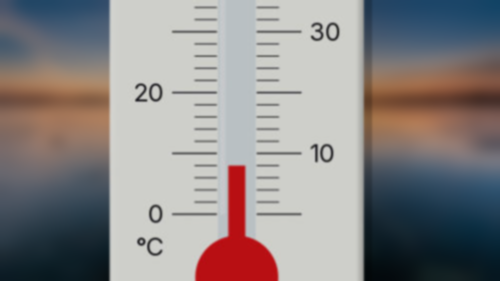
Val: 8 °C
